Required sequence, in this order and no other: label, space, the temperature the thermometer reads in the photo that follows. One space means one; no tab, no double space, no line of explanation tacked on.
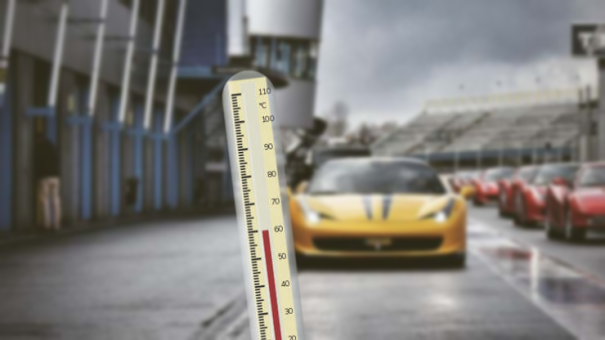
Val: 60 °C
